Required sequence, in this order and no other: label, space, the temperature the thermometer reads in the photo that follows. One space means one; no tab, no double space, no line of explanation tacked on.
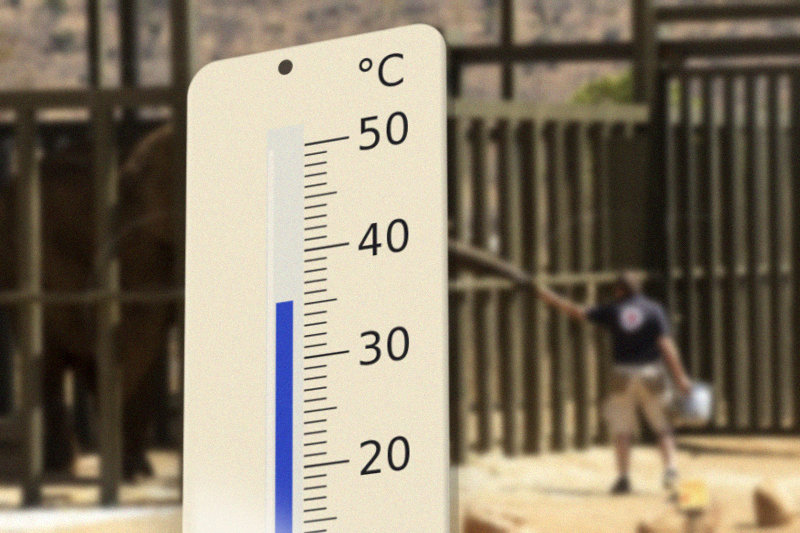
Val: 35.5 °C
